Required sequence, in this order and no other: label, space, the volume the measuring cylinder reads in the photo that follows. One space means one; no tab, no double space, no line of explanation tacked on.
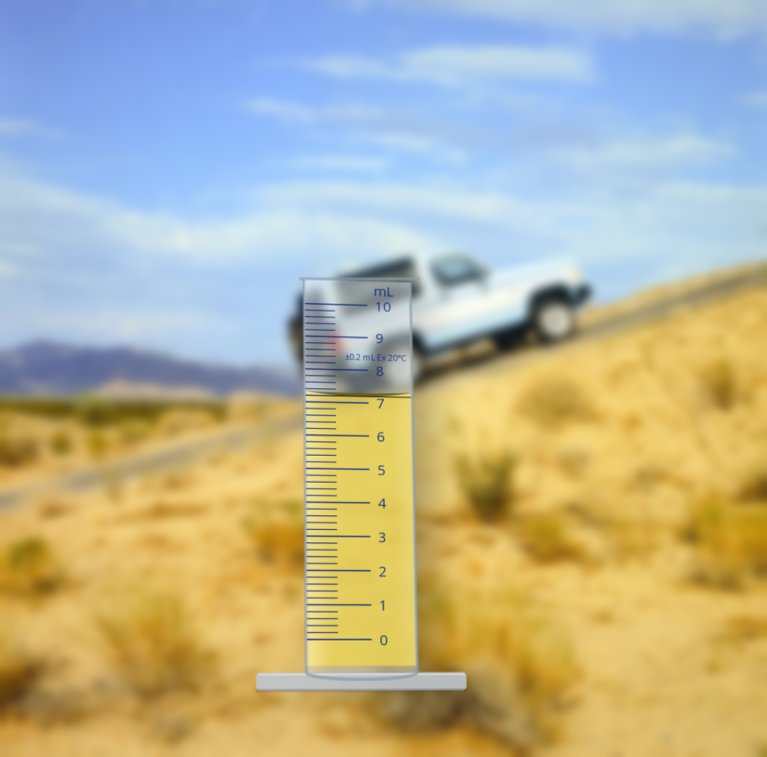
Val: 7.2 mL
